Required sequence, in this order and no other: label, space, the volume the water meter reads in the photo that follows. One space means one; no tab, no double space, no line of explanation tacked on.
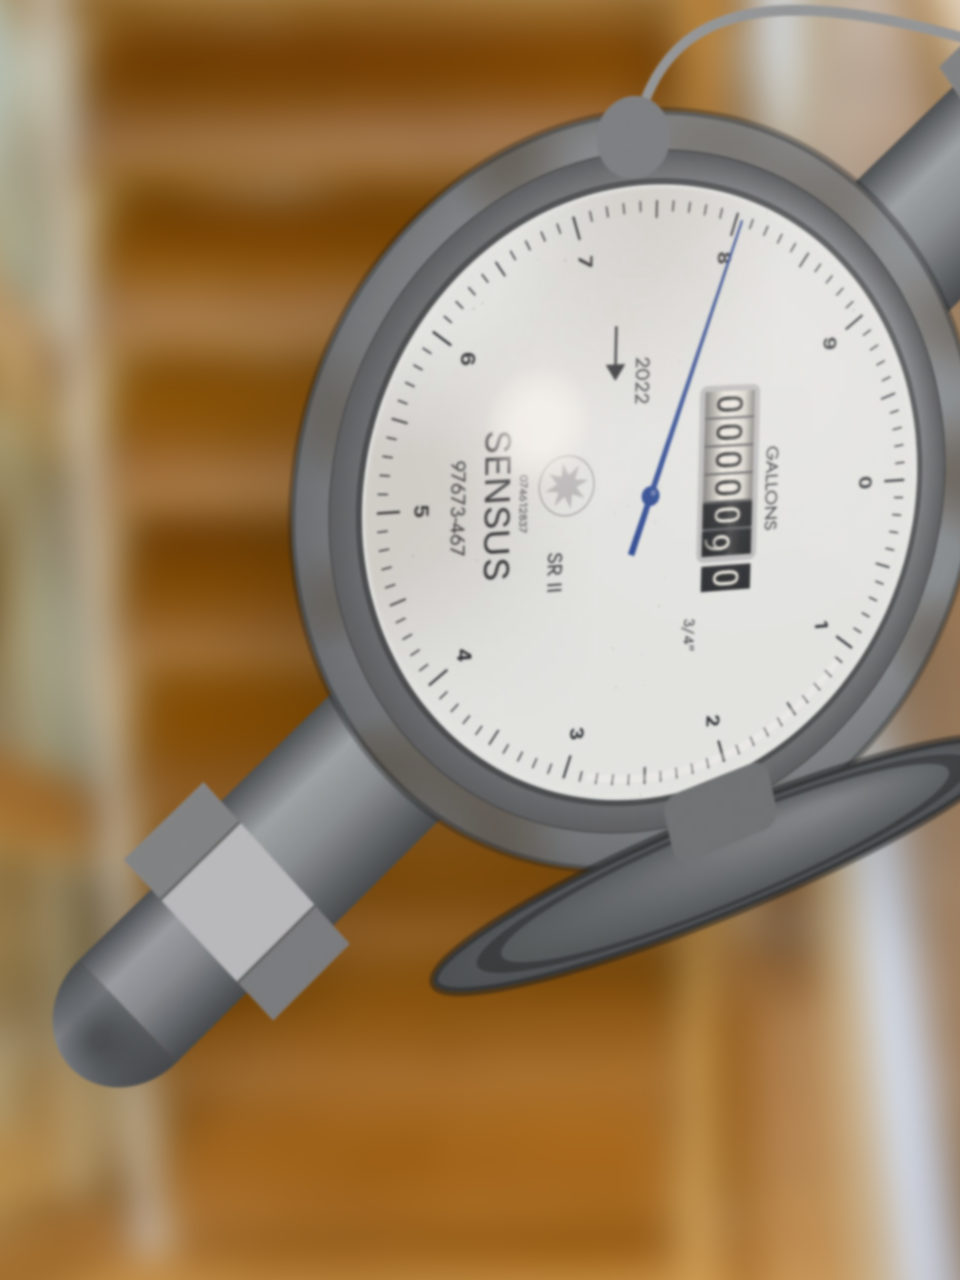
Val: 88.0 gal
